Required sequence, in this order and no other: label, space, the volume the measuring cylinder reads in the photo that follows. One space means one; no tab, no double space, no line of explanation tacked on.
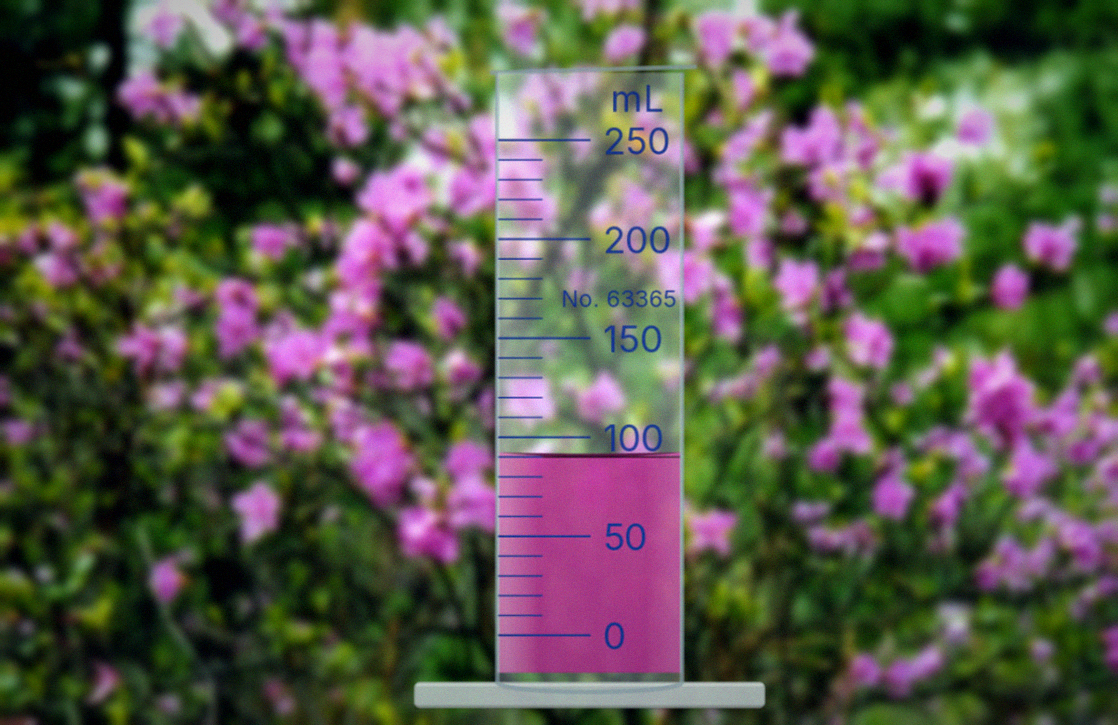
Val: 90 mL
